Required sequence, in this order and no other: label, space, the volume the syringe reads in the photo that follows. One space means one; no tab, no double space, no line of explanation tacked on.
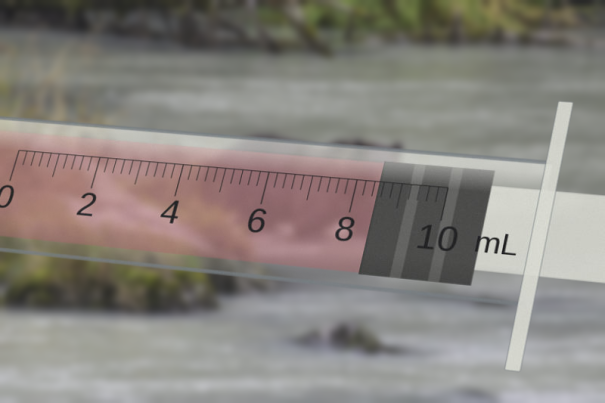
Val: 8.5 mL
